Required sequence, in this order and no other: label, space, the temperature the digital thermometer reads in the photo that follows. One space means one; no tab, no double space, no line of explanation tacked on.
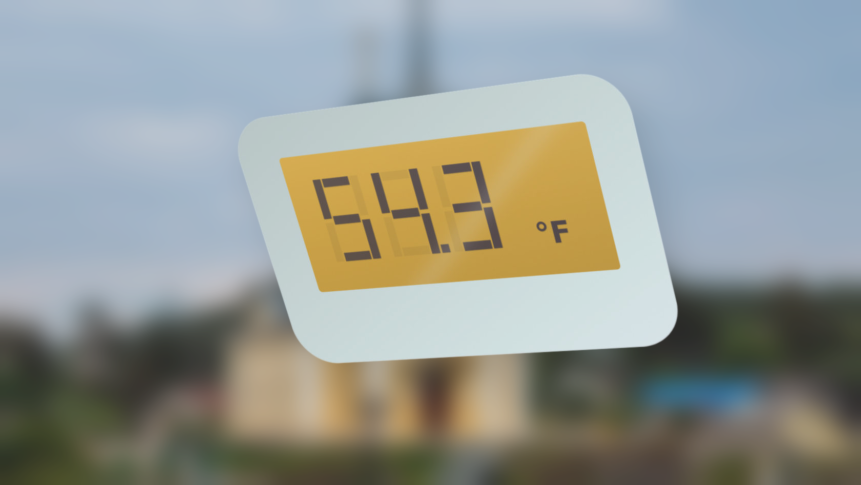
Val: 54.3 °F
